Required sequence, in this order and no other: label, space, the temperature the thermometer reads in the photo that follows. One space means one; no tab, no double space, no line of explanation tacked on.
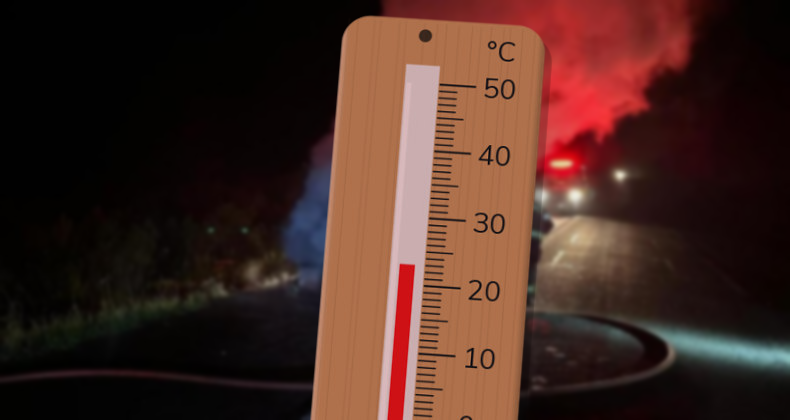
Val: 23 °C
